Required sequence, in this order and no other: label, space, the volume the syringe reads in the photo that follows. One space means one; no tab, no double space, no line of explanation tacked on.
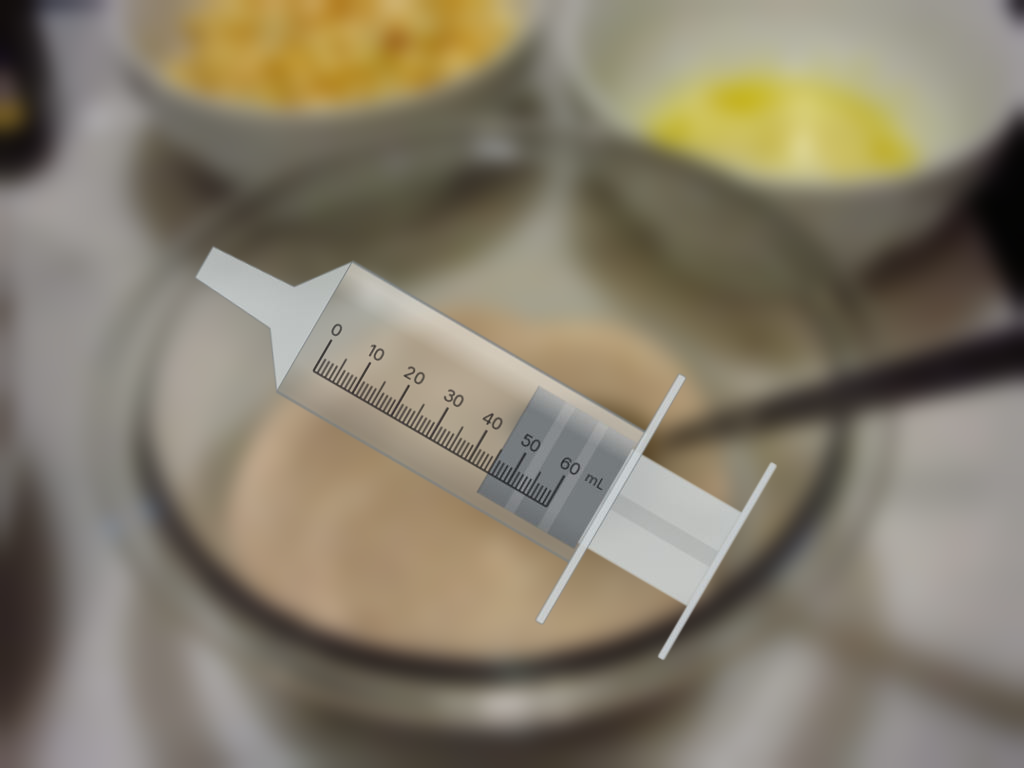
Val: 45 mL
